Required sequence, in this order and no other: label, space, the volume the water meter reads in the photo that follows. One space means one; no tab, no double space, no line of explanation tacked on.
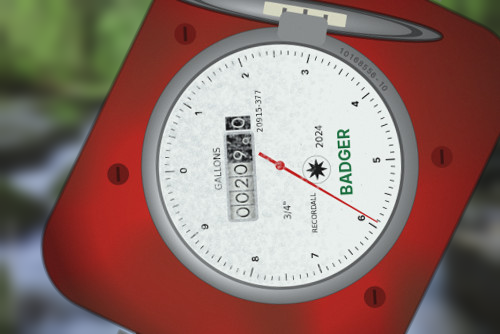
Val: 20975.9 gal
